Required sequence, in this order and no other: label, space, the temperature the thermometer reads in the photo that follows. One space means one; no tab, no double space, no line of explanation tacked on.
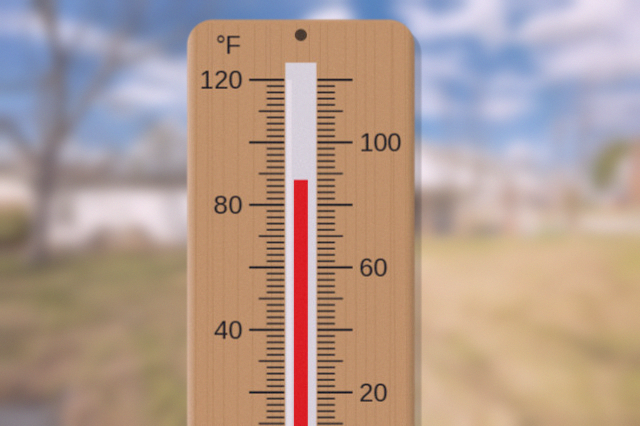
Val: 88 °F
